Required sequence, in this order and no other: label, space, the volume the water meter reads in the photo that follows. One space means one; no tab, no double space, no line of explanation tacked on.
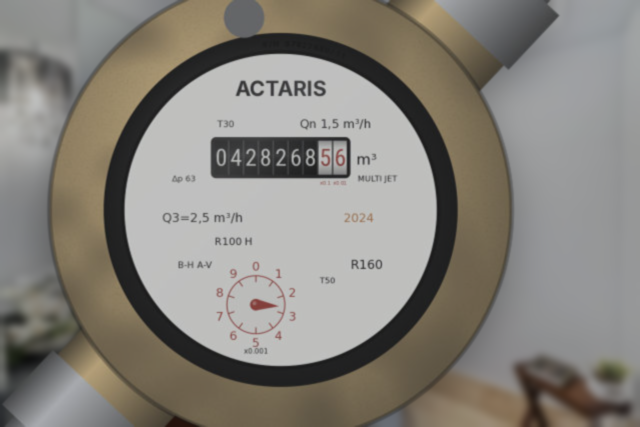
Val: 428268.562 m³
